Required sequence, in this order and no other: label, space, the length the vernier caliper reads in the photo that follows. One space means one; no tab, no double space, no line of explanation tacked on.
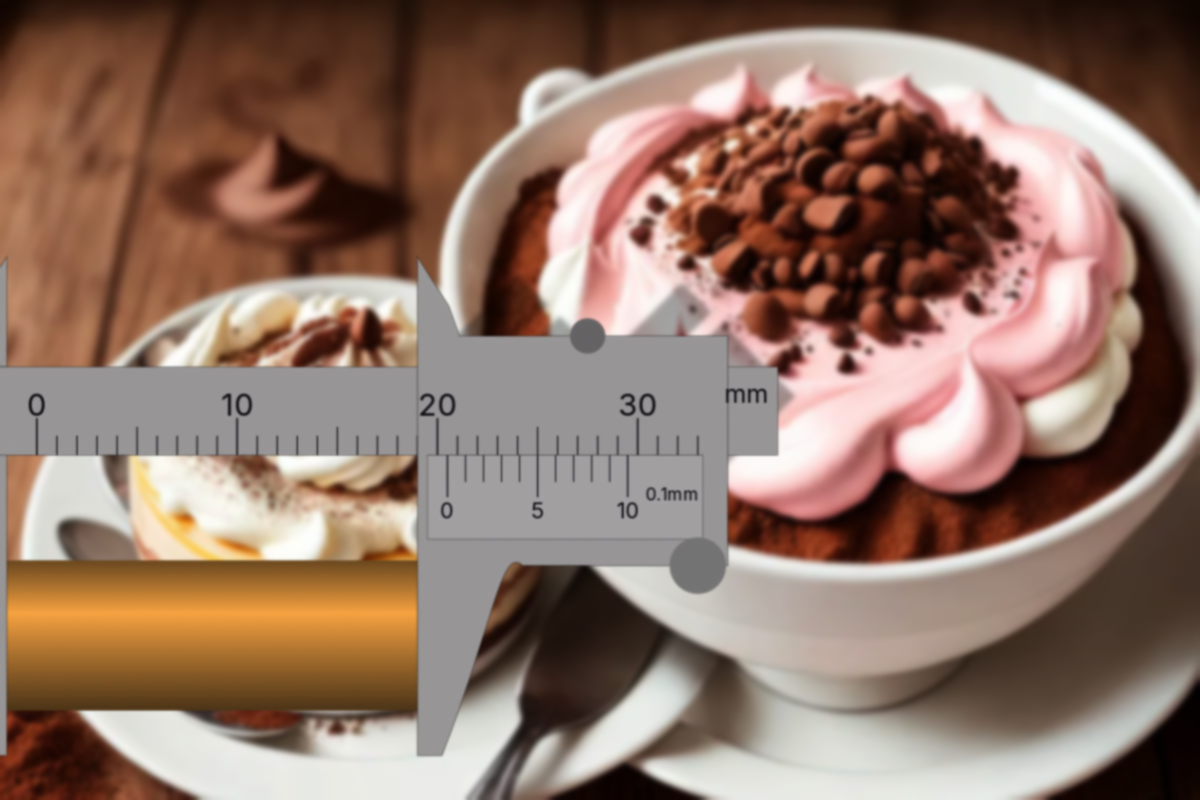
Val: 20.5 mm
